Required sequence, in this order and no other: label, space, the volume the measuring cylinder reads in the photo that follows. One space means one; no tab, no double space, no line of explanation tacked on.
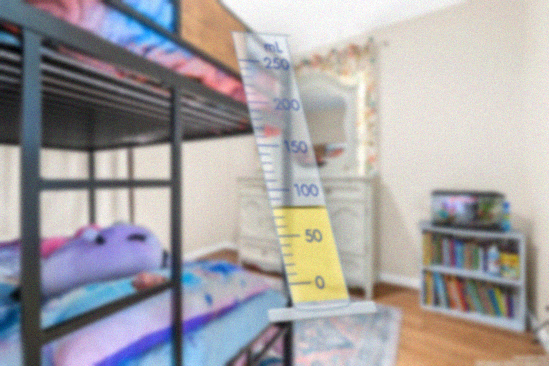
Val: 80 mL
